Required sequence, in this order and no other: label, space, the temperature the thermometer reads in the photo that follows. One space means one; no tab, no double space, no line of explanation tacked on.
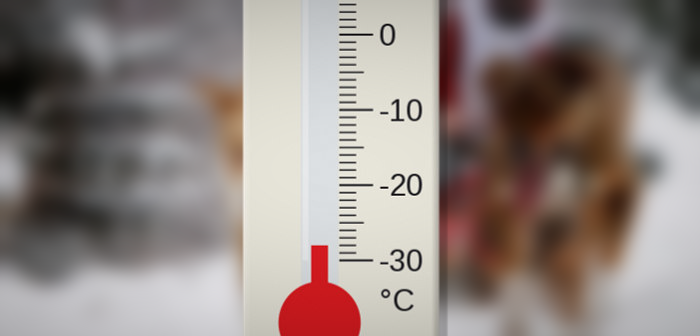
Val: -28 °C
